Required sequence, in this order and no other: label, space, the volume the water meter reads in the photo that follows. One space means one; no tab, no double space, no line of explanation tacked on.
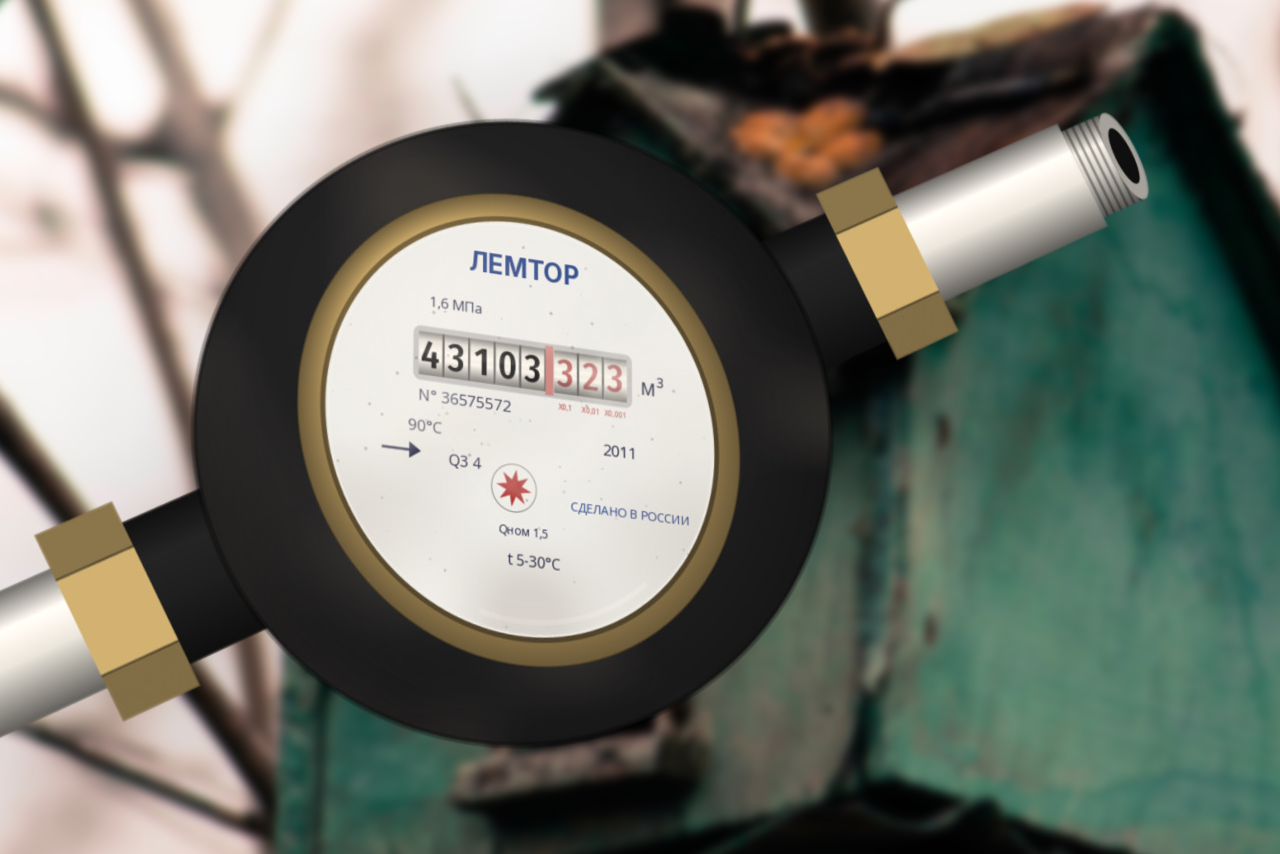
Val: 43103.323 m³
